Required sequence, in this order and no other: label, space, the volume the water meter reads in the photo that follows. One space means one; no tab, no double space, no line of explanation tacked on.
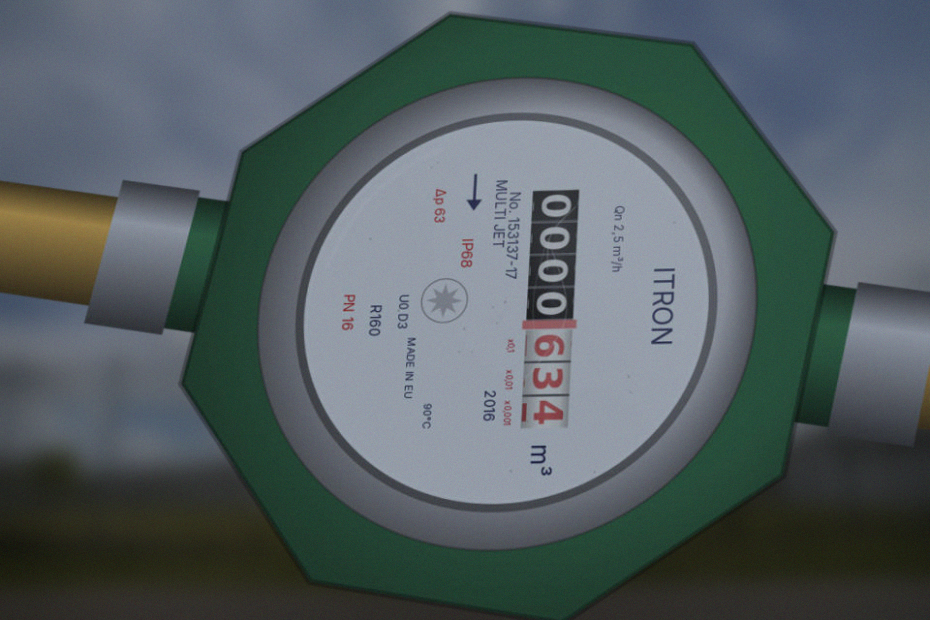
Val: 0.634 m³
